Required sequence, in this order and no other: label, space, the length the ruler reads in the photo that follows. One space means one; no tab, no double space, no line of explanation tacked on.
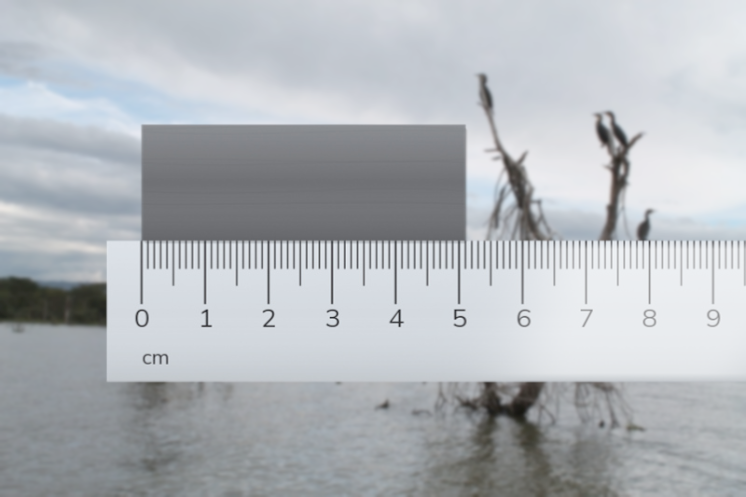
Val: 5.1 cm
